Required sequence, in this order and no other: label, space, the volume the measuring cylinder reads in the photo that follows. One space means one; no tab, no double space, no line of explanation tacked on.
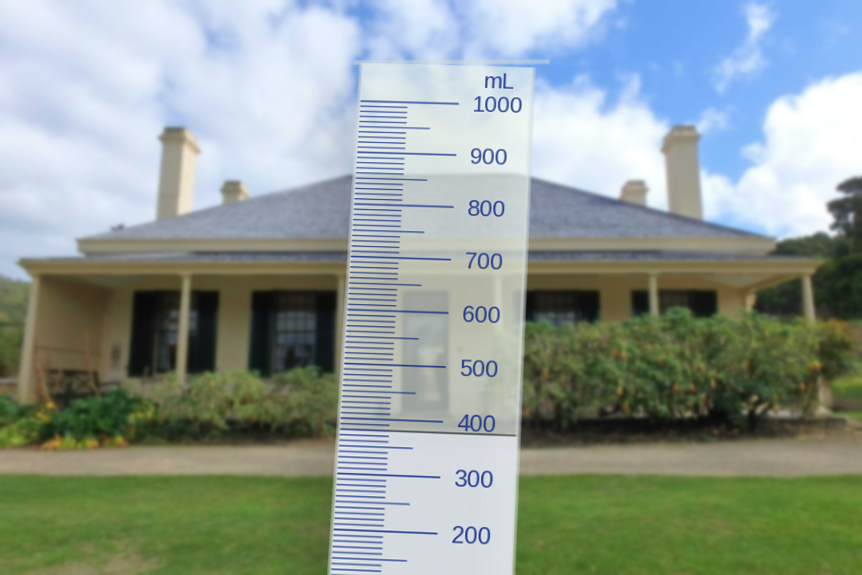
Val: 380 mL
